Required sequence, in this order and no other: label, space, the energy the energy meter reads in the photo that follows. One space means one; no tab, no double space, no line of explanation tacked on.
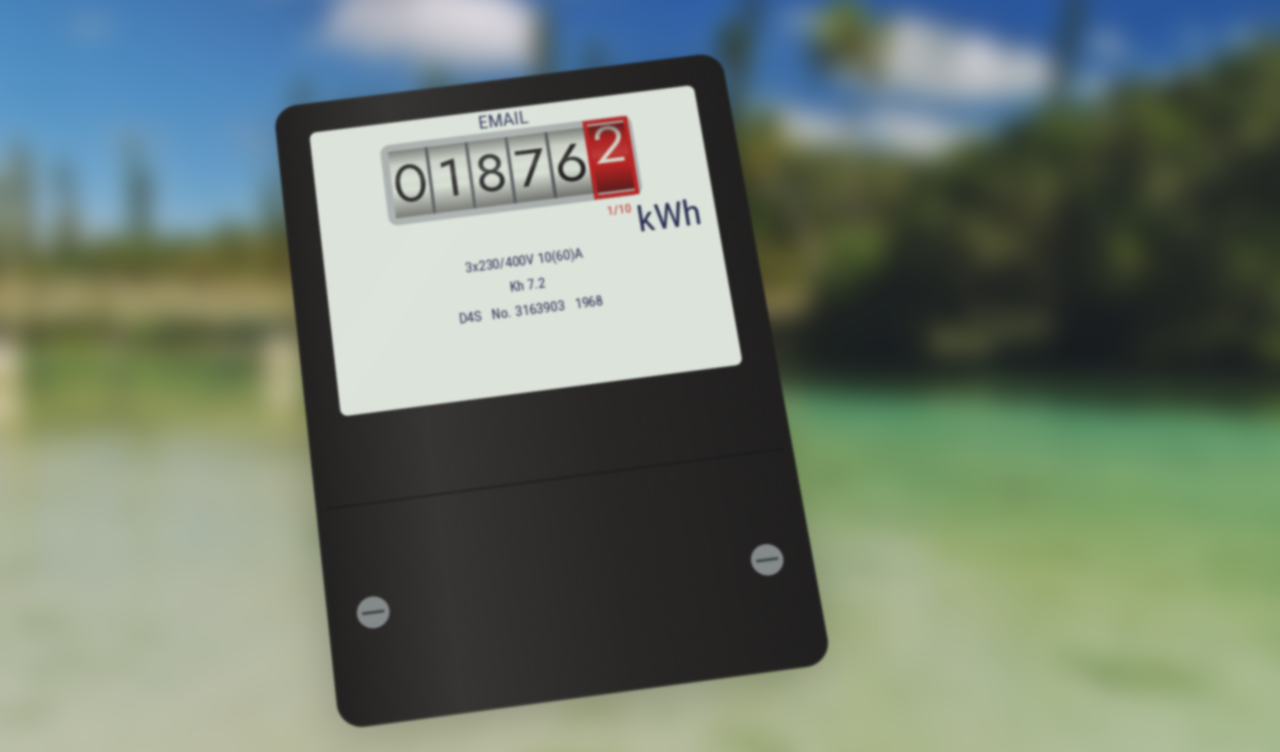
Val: 1876.2 kWh
